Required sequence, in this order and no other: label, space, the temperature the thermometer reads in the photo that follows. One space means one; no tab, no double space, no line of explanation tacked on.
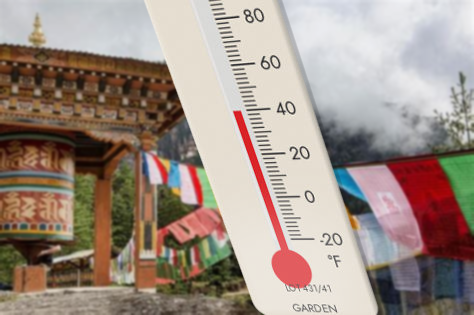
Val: 40 °F
